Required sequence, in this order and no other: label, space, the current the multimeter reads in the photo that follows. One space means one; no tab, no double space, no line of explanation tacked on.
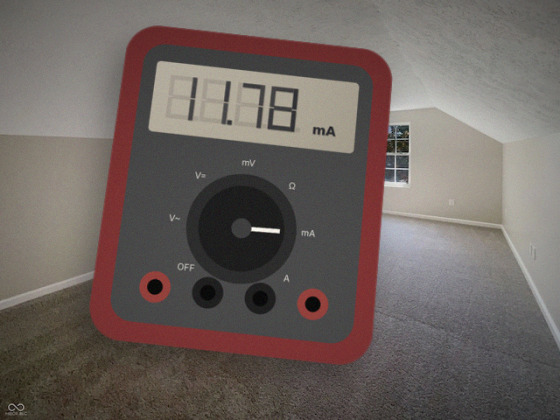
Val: 11.78 mA
